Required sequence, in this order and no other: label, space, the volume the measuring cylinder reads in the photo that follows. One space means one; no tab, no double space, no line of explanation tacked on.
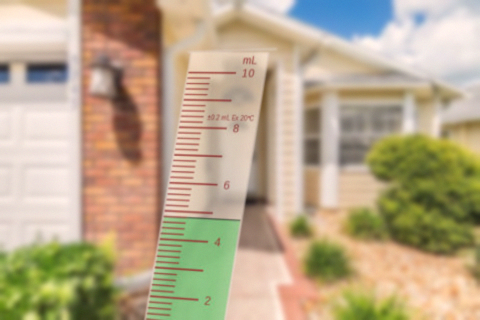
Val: 4.8 mL
